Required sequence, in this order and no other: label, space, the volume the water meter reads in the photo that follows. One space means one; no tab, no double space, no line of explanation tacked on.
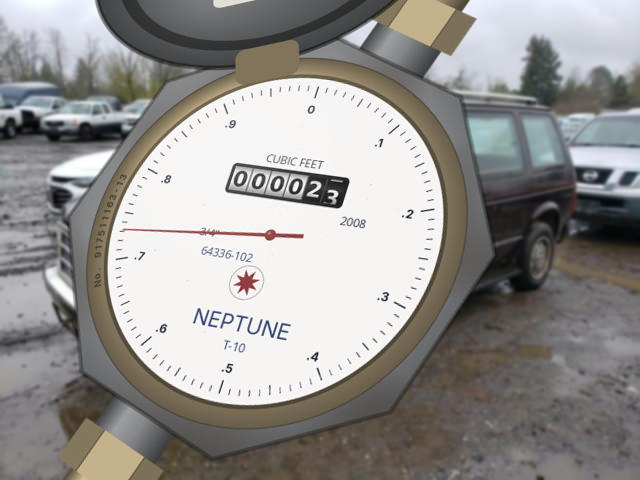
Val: 22.73 ft³
